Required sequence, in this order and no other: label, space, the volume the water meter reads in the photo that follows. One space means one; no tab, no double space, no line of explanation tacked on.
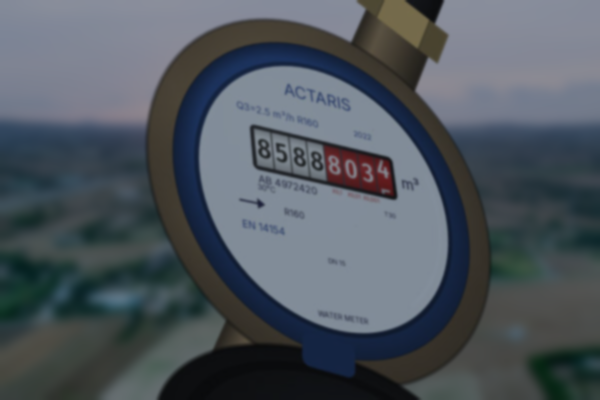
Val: 8588.8034 m³
